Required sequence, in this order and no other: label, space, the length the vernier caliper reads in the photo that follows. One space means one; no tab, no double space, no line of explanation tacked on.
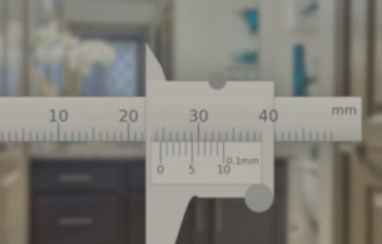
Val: 24.6 mm
